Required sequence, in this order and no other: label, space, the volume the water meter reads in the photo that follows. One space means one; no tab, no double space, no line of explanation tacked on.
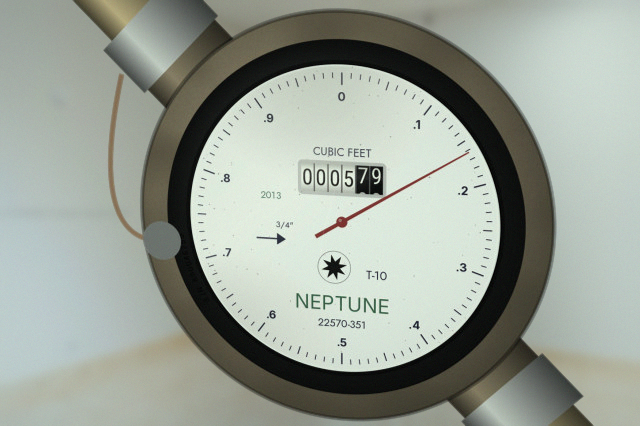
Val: 579.16 ft³
